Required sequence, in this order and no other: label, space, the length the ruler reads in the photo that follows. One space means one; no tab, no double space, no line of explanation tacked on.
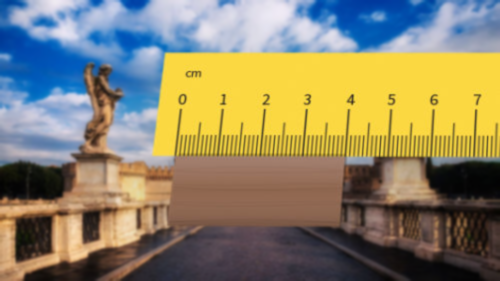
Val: 4 cm
